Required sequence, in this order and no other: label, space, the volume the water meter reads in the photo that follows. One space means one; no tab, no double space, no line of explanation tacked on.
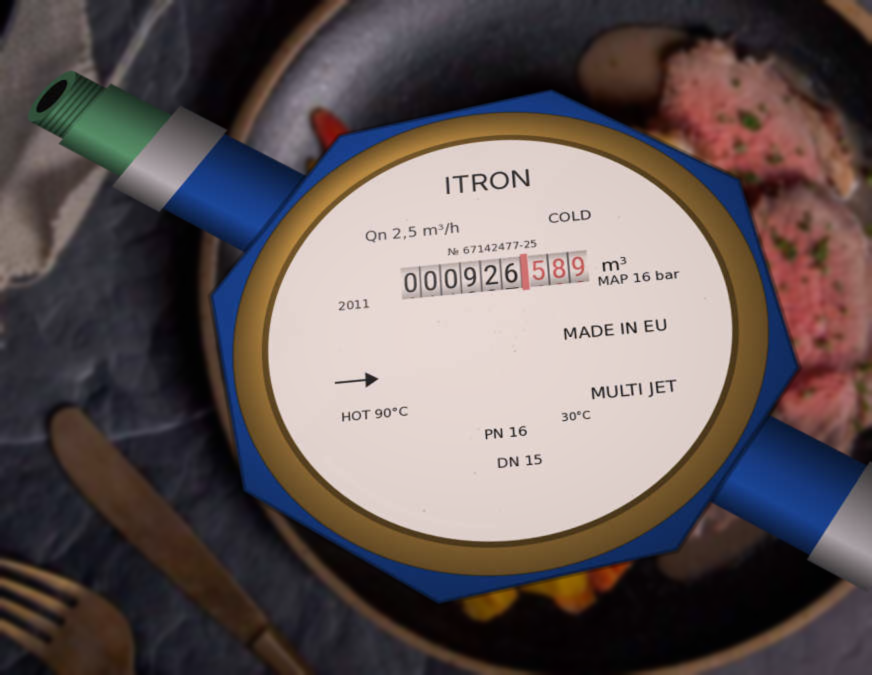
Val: 926.589 m³
